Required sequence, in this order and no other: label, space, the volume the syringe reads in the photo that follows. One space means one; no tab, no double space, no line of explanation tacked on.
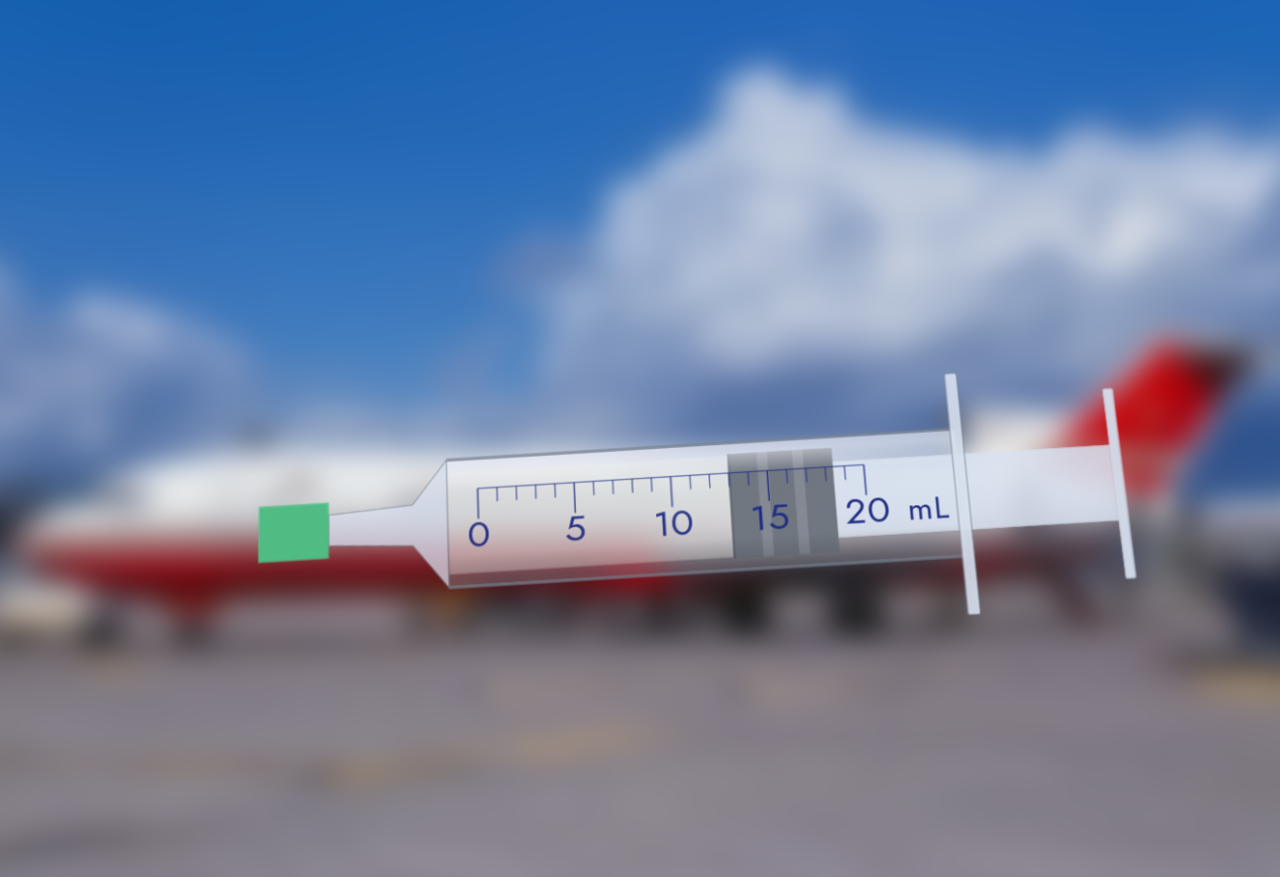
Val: 13 mL
